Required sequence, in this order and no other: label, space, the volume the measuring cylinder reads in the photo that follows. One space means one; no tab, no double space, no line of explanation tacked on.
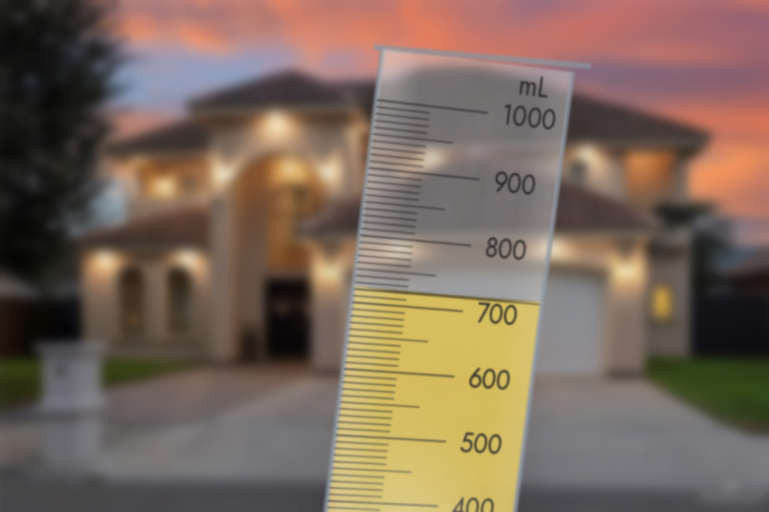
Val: 720 mL
